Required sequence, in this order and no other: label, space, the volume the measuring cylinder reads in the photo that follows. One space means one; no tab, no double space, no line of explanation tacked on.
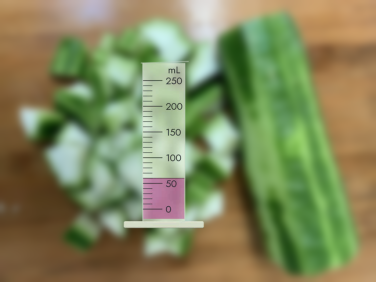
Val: 60 mL
